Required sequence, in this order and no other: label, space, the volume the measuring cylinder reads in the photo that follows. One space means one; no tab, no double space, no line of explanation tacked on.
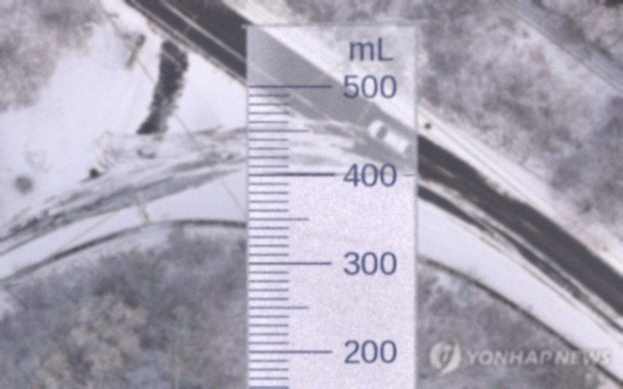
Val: 400 mL
